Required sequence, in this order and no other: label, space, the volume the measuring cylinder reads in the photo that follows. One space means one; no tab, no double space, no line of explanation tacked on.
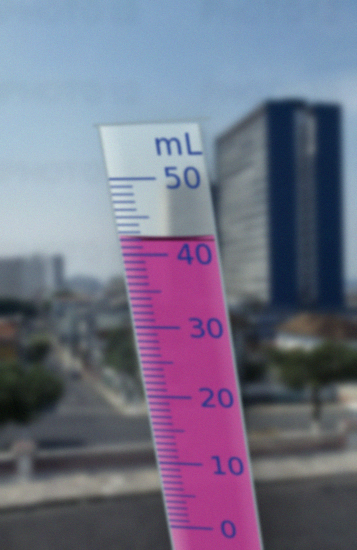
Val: 42 mL
